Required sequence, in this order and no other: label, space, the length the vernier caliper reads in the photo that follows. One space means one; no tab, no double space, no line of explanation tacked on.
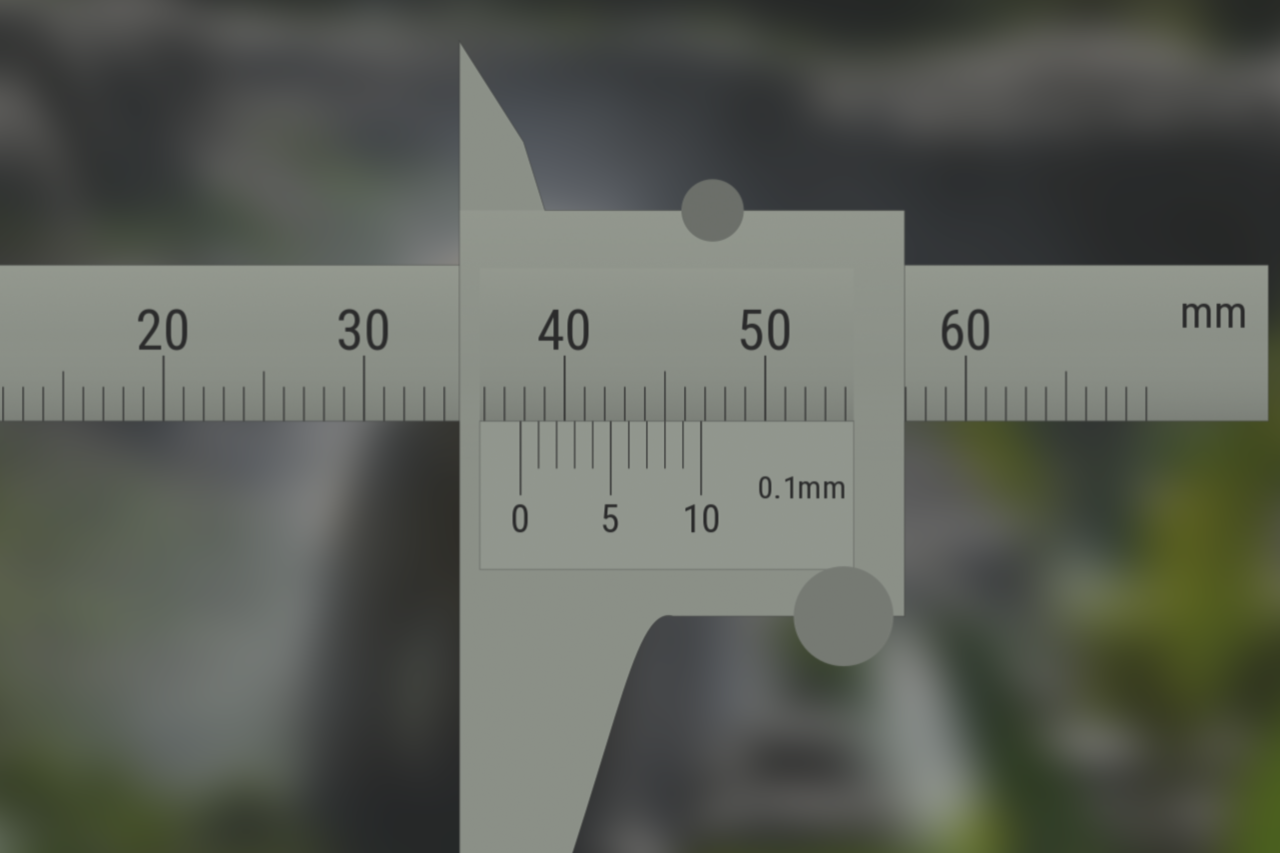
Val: 37.8 mm
